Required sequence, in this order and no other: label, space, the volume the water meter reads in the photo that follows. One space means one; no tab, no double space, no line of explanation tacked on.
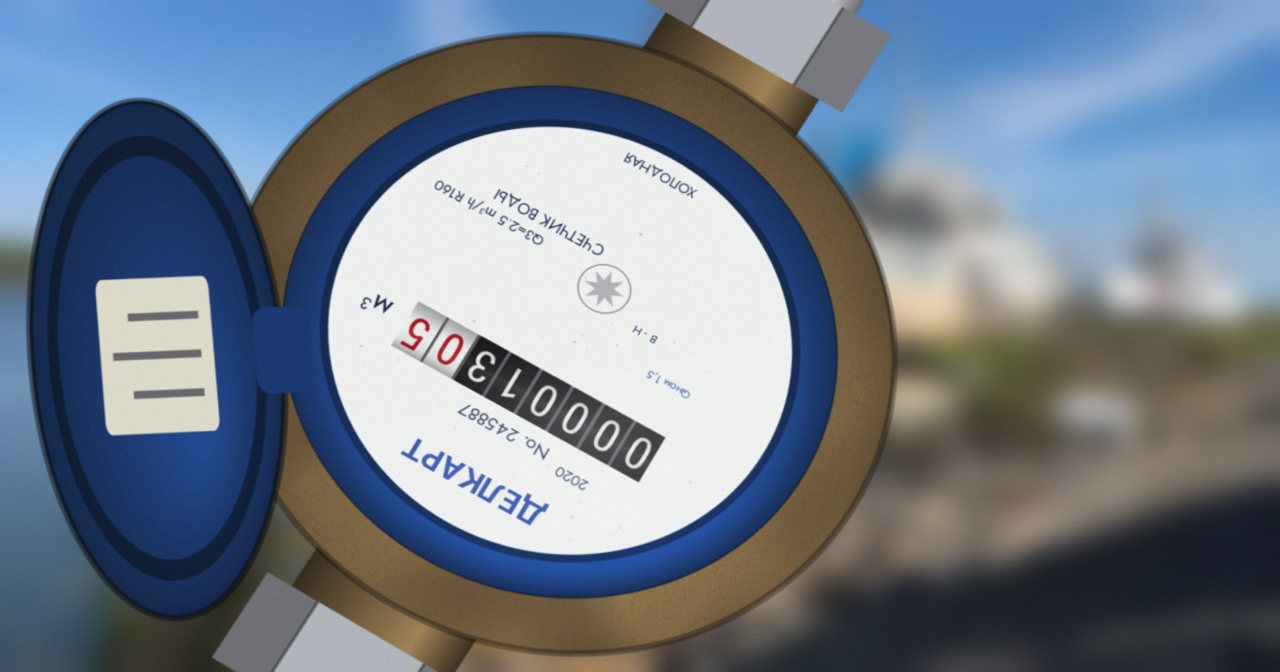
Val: 13.05 m³
